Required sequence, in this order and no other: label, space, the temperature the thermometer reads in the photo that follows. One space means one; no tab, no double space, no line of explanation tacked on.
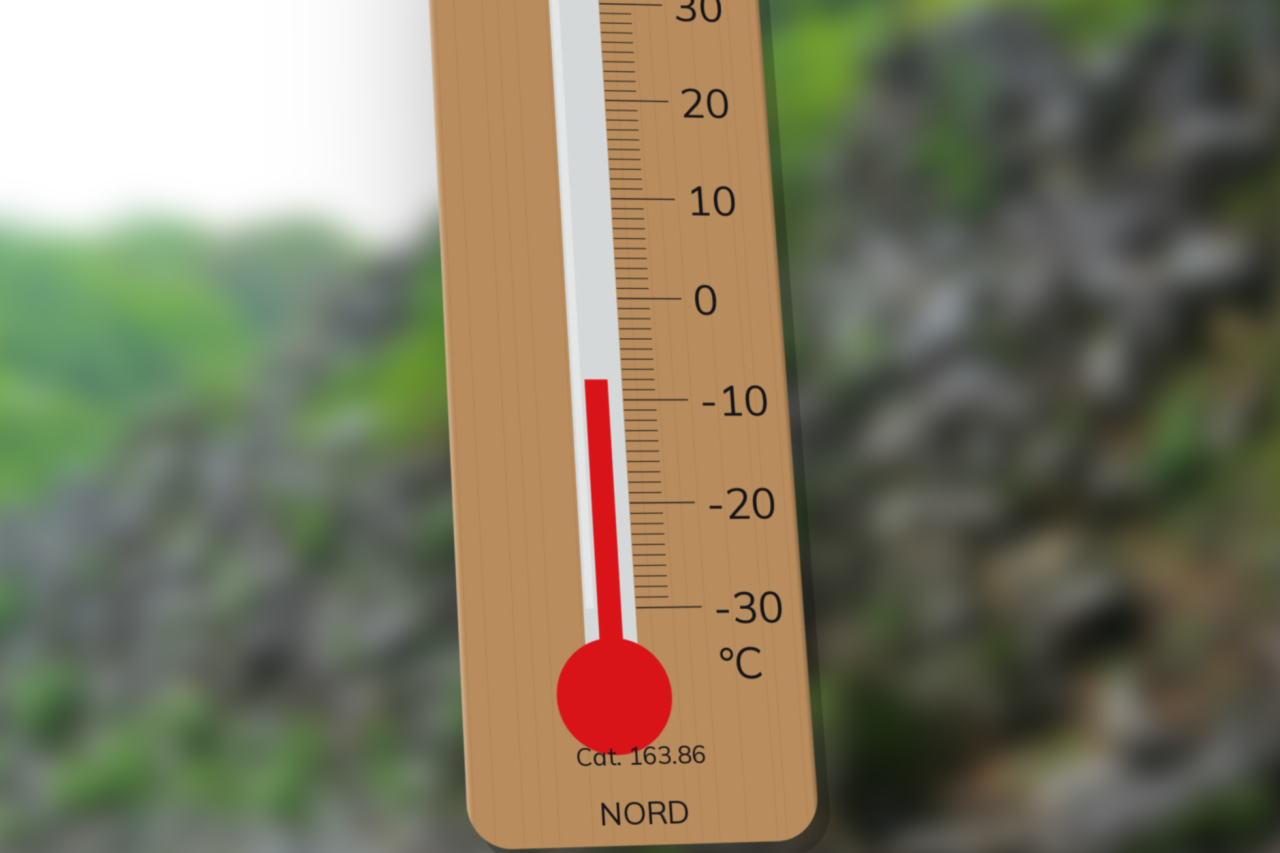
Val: -8 °C
